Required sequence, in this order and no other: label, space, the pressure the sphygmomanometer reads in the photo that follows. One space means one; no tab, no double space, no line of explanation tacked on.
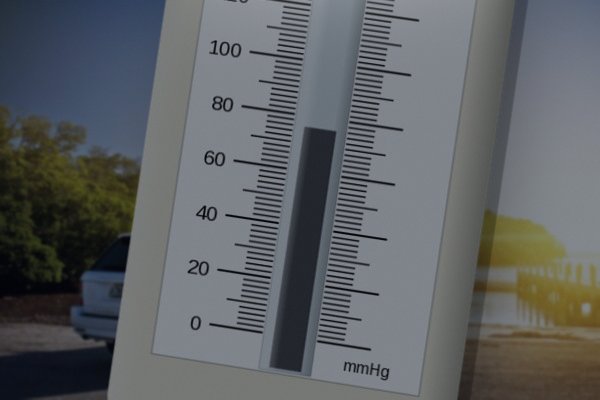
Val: 76 mmHg
